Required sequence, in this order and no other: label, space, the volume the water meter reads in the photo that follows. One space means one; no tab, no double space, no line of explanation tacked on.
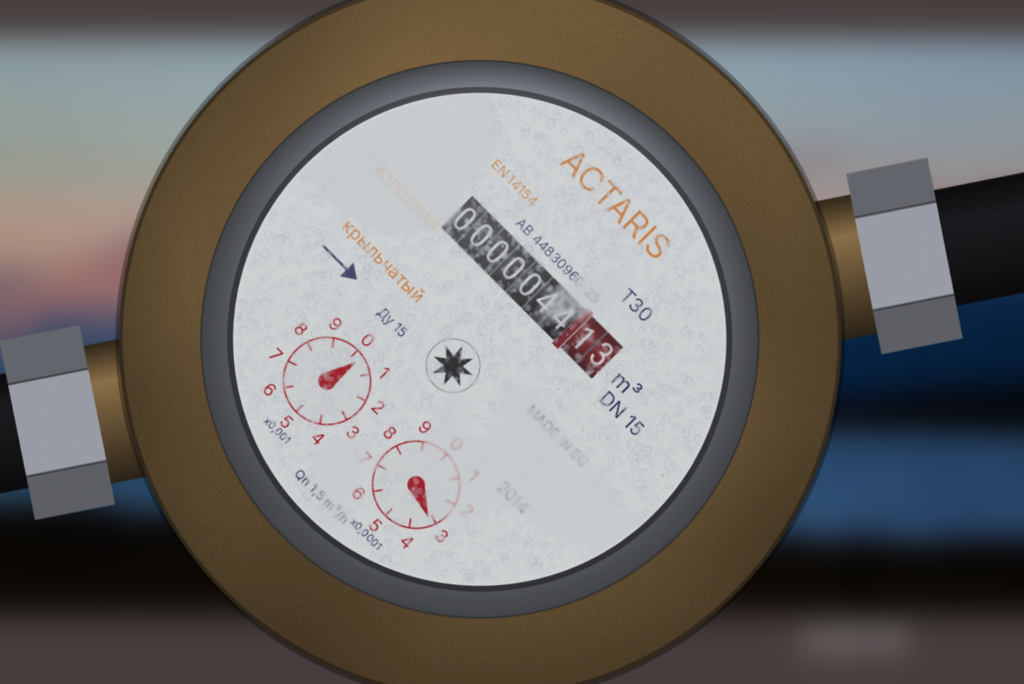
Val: 44.1303 m³
